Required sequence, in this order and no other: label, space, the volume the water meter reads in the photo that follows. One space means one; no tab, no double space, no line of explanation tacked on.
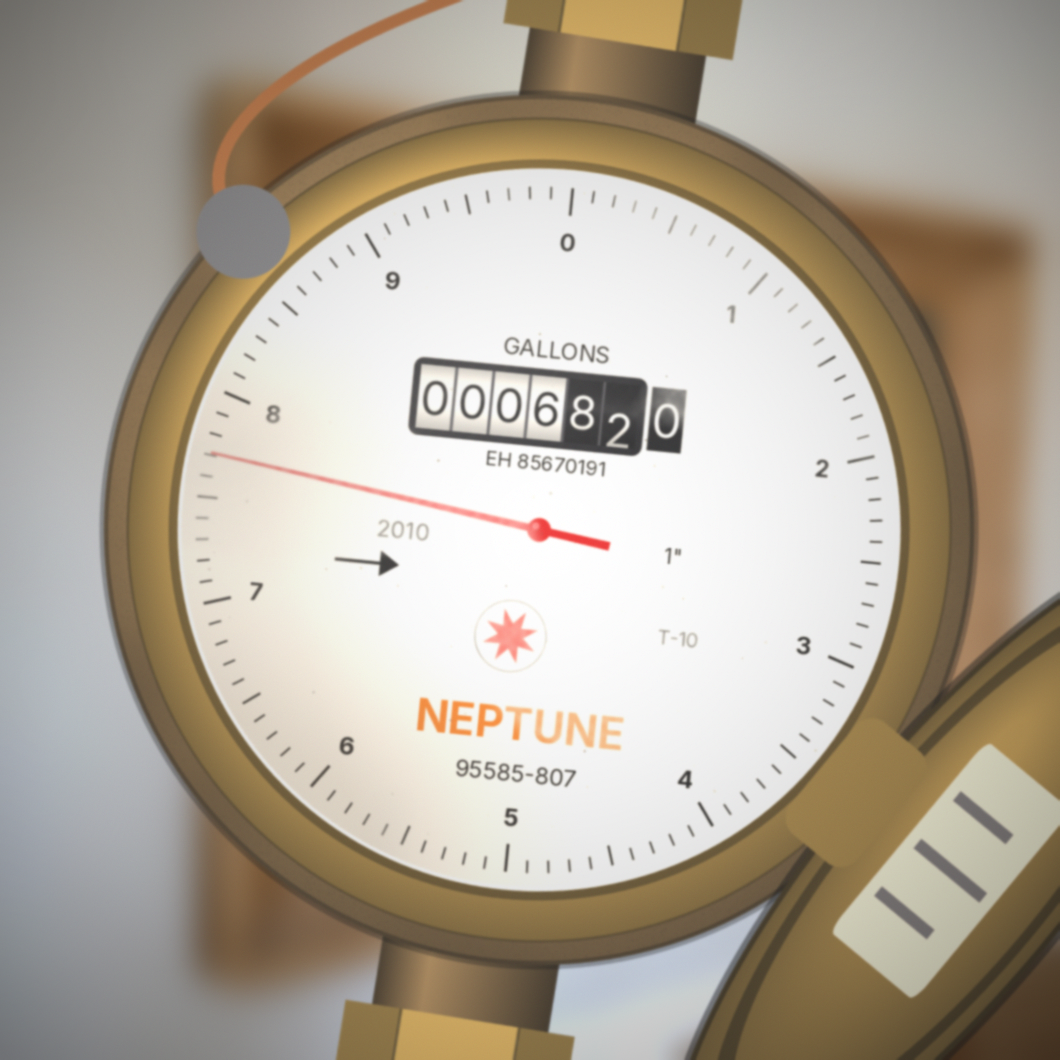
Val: 6817.7 gal
